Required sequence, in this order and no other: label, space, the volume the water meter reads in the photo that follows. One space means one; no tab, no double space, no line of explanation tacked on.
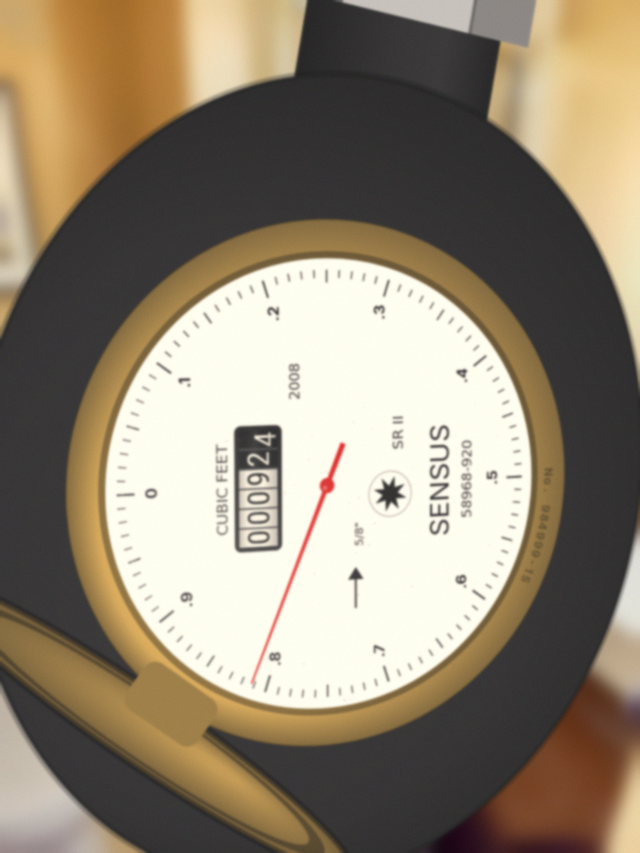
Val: 923.81 ft³
